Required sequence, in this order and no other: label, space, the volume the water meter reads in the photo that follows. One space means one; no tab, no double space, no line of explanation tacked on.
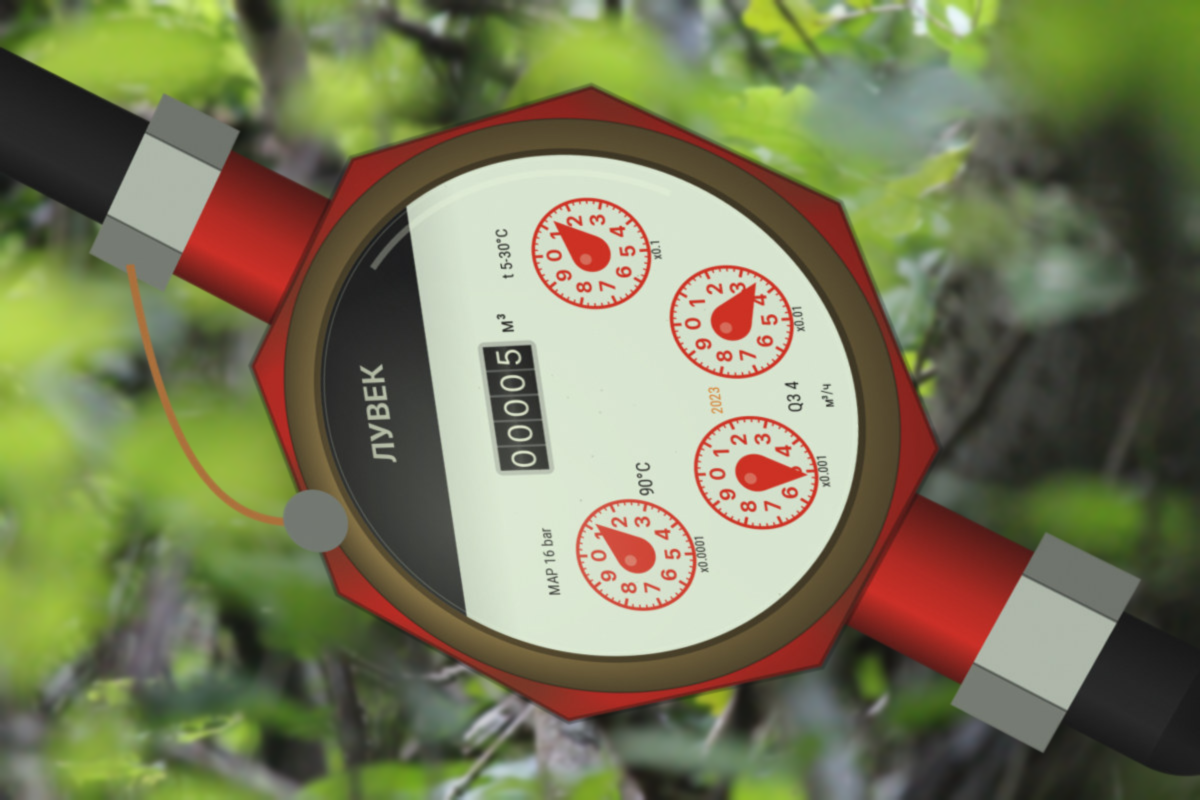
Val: 5.1351 m³
